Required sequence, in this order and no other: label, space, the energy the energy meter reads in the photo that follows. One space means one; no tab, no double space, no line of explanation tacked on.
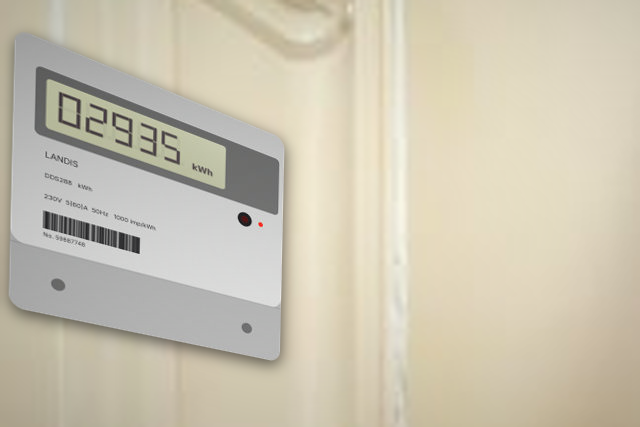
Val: 2935 kWh
